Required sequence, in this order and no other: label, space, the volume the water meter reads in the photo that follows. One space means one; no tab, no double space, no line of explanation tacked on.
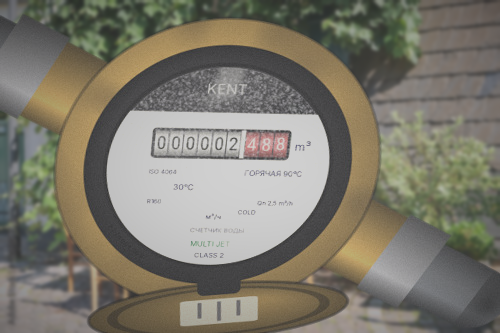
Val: 2.488 m³
